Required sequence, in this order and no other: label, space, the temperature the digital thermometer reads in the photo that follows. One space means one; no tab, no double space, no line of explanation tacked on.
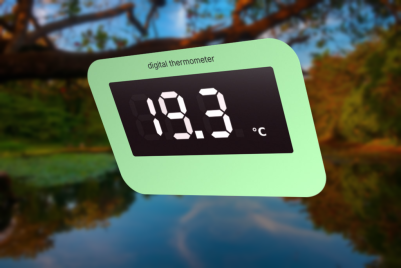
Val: 19.3 °C
